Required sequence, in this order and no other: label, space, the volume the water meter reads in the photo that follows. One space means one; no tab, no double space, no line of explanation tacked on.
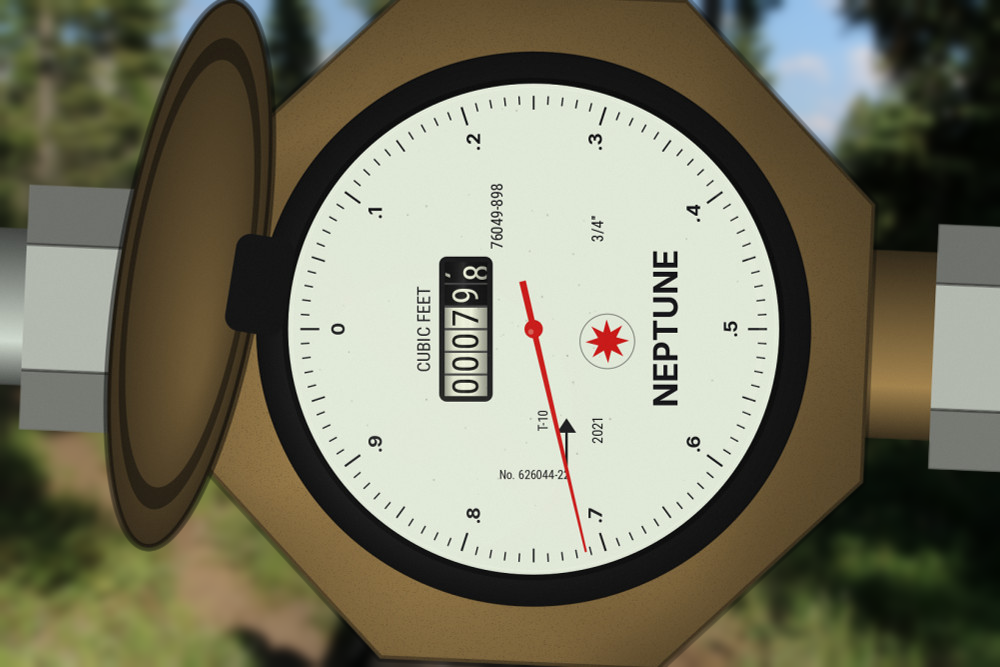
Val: 797.71 ft³
